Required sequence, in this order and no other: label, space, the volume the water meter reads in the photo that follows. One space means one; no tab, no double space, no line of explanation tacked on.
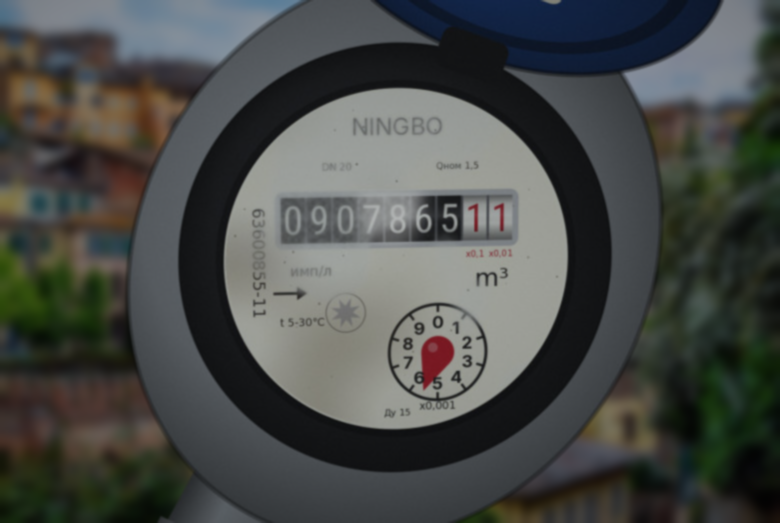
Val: 907865.115 m³
